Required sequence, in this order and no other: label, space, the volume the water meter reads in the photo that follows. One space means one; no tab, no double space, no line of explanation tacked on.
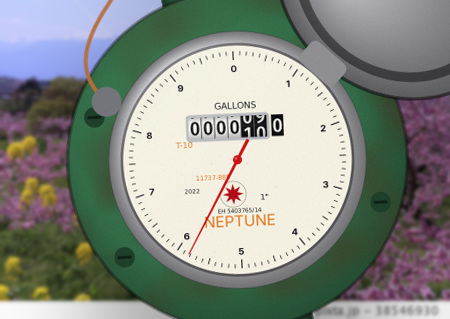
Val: 95.8 gal
